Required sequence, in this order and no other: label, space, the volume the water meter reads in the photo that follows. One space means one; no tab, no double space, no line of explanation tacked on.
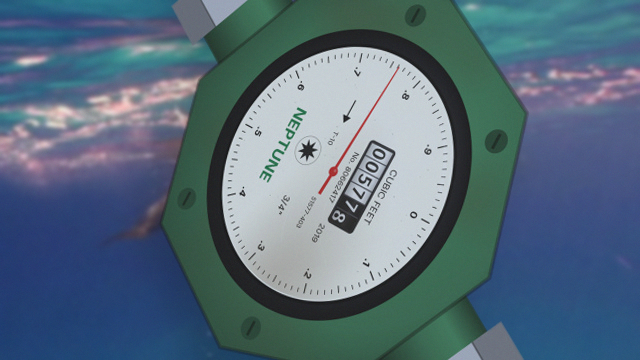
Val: 5777.76 ft³
